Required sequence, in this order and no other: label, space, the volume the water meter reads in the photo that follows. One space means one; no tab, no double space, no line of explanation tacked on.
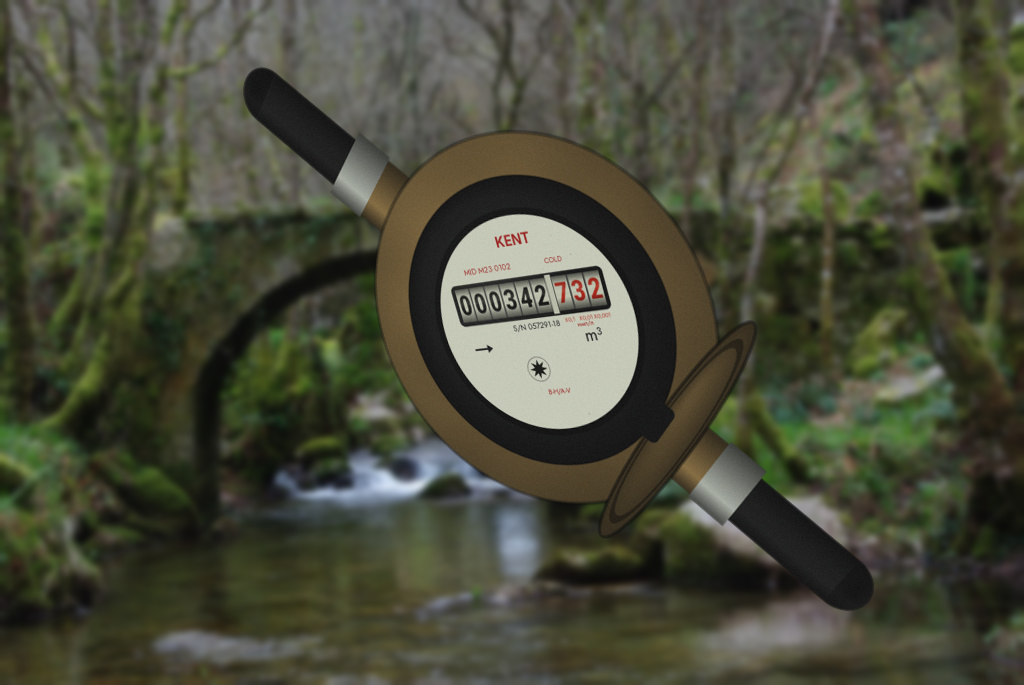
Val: 342.732 m³
